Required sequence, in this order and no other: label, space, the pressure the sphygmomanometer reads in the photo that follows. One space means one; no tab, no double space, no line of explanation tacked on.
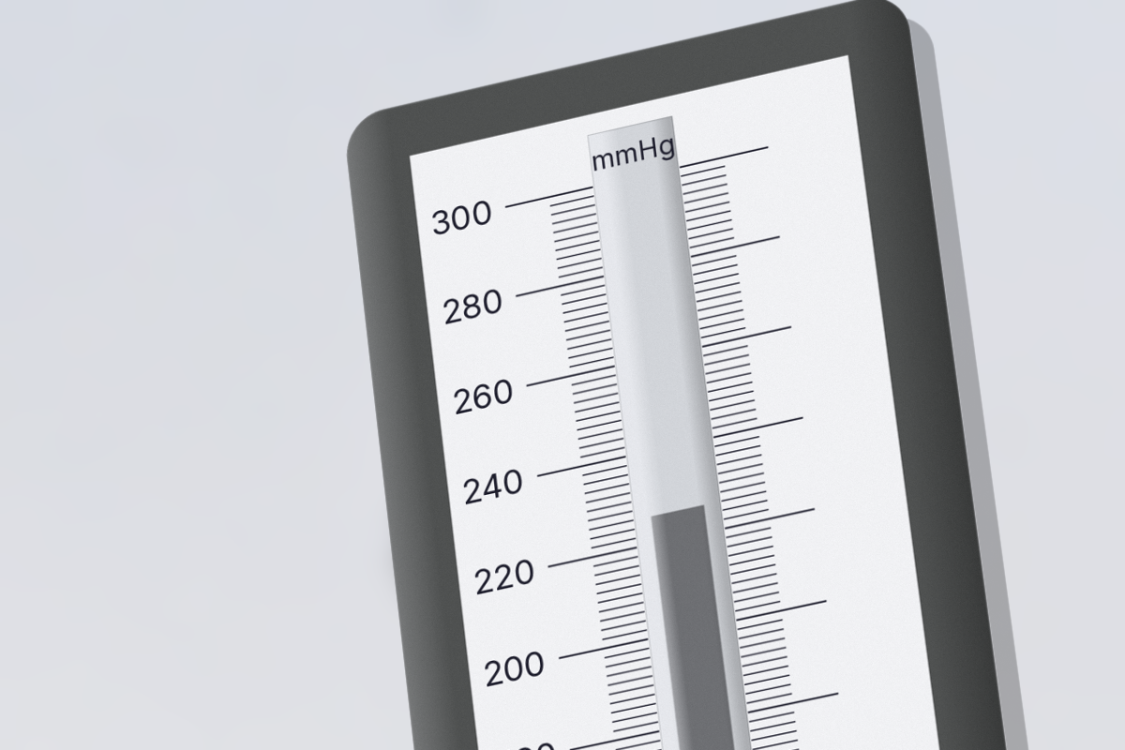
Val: 226 mmHg
